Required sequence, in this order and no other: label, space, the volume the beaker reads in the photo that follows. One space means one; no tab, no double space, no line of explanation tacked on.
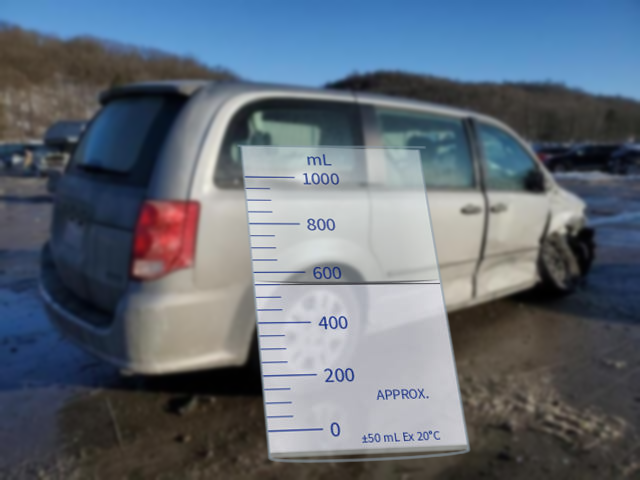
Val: 550 mL
